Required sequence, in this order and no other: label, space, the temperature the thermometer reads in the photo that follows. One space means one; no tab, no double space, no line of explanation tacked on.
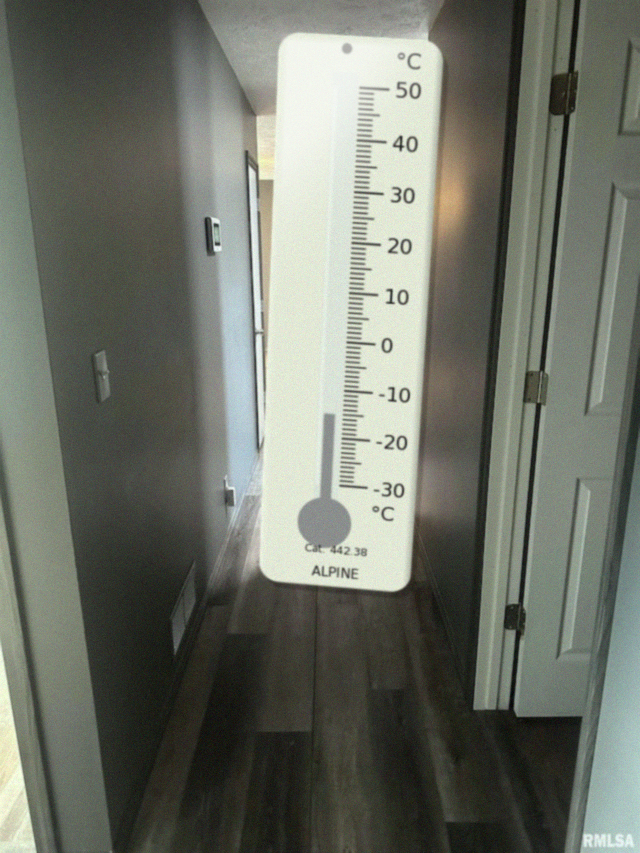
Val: -15 °C
